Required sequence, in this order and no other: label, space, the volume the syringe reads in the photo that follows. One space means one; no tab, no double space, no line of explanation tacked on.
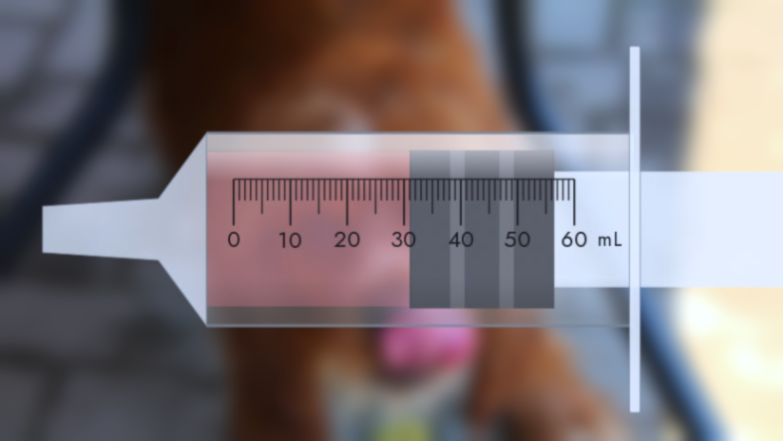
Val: 31 mL
